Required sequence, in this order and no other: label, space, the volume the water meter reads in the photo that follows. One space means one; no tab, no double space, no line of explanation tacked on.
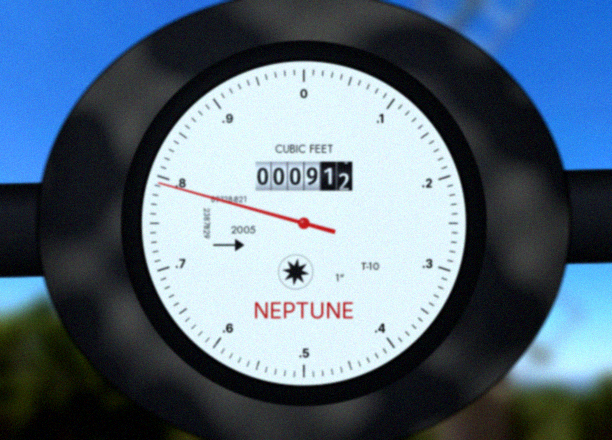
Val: 911.79 ft³
